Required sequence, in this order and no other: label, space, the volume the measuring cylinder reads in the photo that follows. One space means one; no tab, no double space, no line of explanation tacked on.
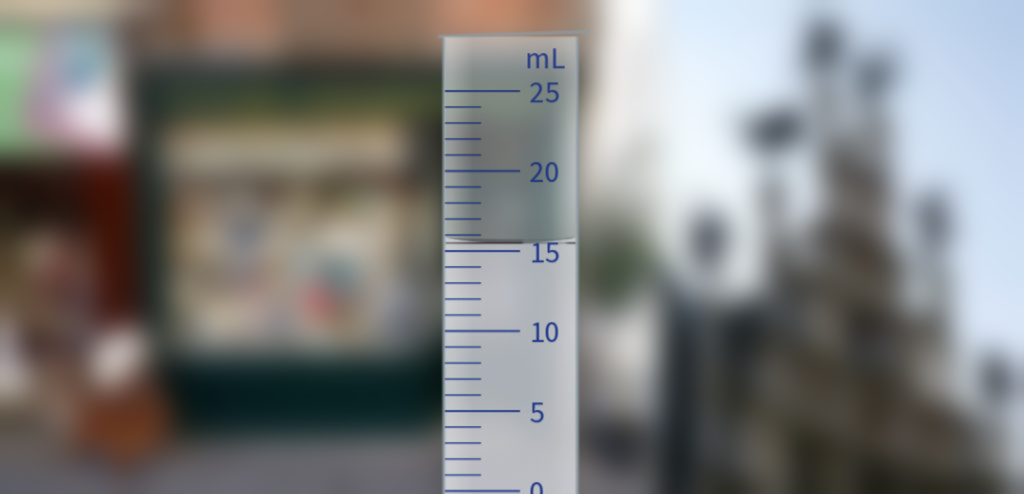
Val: 15.5 mL
